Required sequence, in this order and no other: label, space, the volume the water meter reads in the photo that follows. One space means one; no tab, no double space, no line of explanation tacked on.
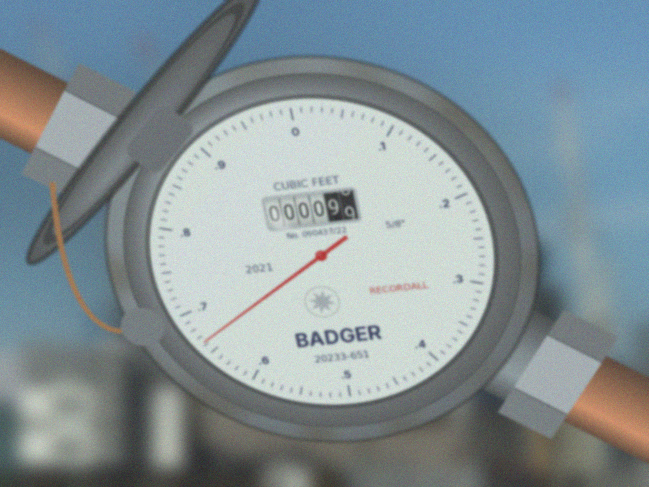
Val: 98.66 ft³
